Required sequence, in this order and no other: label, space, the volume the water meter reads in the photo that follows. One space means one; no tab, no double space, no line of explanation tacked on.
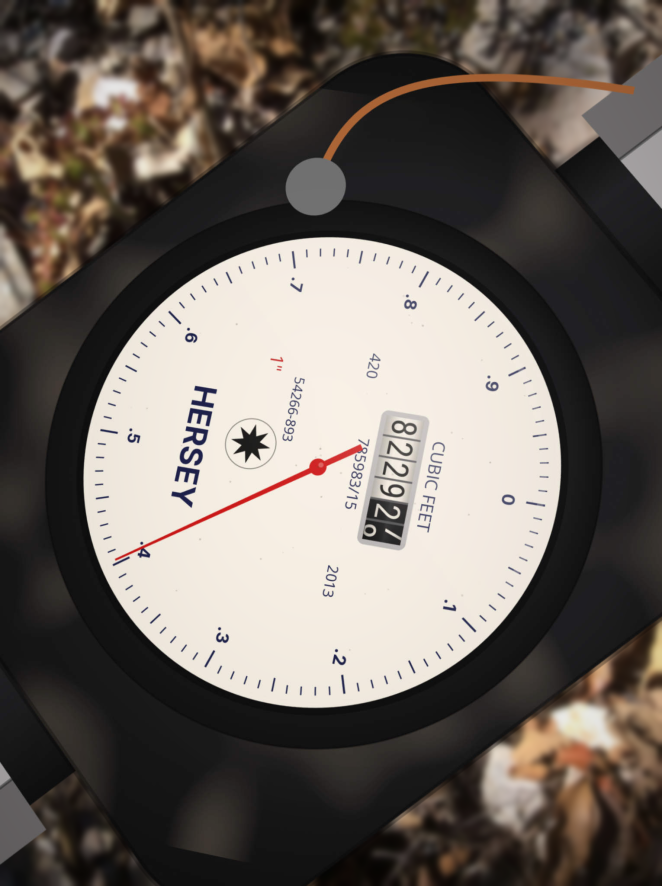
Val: 822927.40 ft³
